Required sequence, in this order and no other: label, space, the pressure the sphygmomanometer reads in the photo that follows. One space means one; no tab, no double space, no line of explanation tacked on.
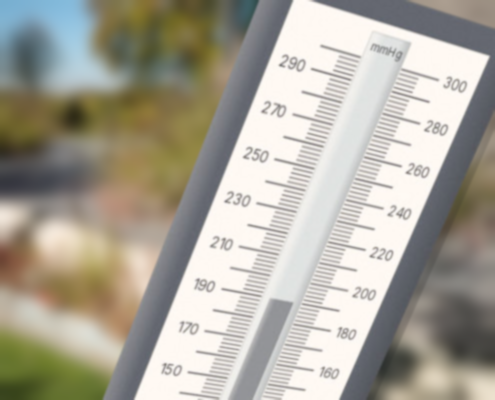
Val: 190 mmHg
